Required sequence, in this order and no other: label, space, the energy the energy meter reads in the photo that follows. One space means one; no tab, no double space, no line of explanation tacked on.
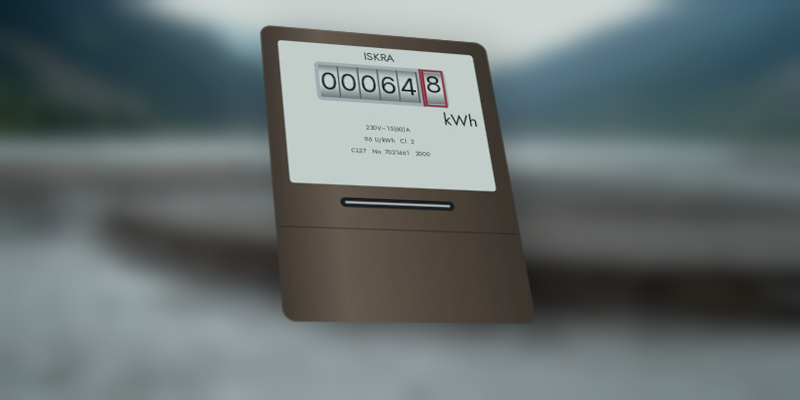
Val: 64.8 kWh
